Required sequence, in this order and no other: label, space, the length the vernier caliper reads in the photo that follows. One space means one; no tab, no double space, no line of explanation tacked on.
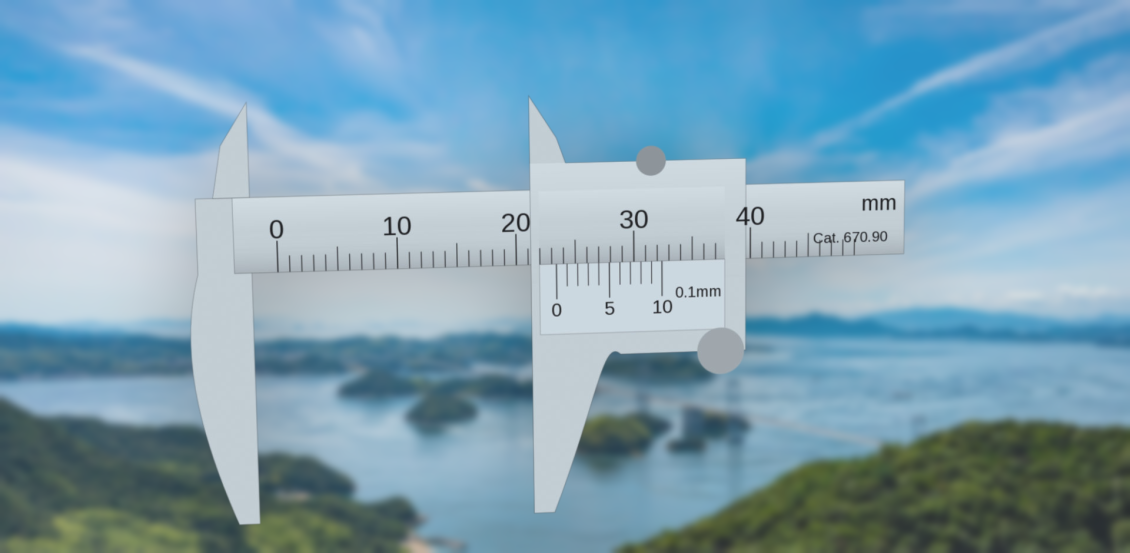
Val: 23.4 mm
